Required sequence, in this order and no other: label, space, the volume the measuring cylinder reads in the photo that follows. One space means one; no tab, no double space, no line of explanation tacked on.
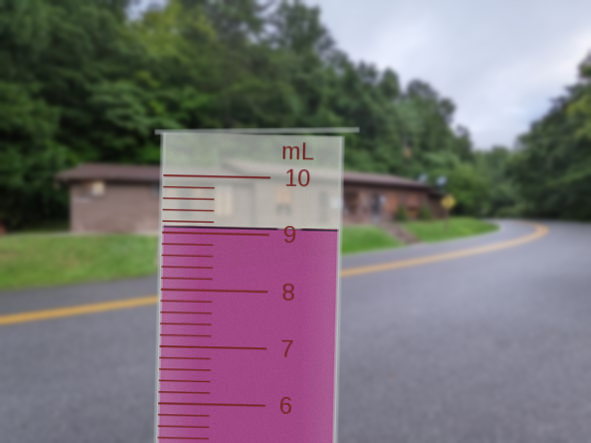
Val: 9.1 mL
